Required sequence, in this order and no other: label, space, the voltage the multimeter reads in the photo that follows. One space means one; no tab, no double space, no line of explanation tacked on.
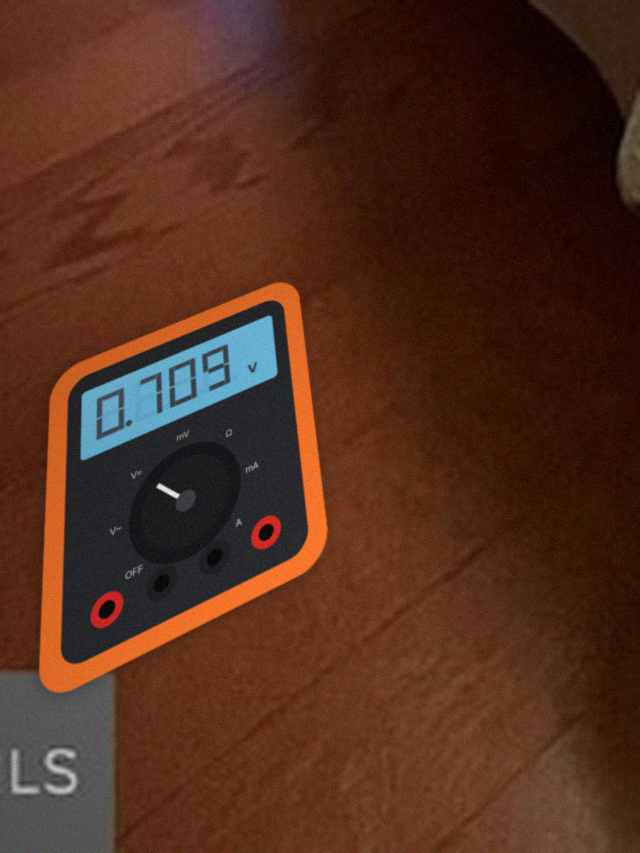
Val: 0.709 V
